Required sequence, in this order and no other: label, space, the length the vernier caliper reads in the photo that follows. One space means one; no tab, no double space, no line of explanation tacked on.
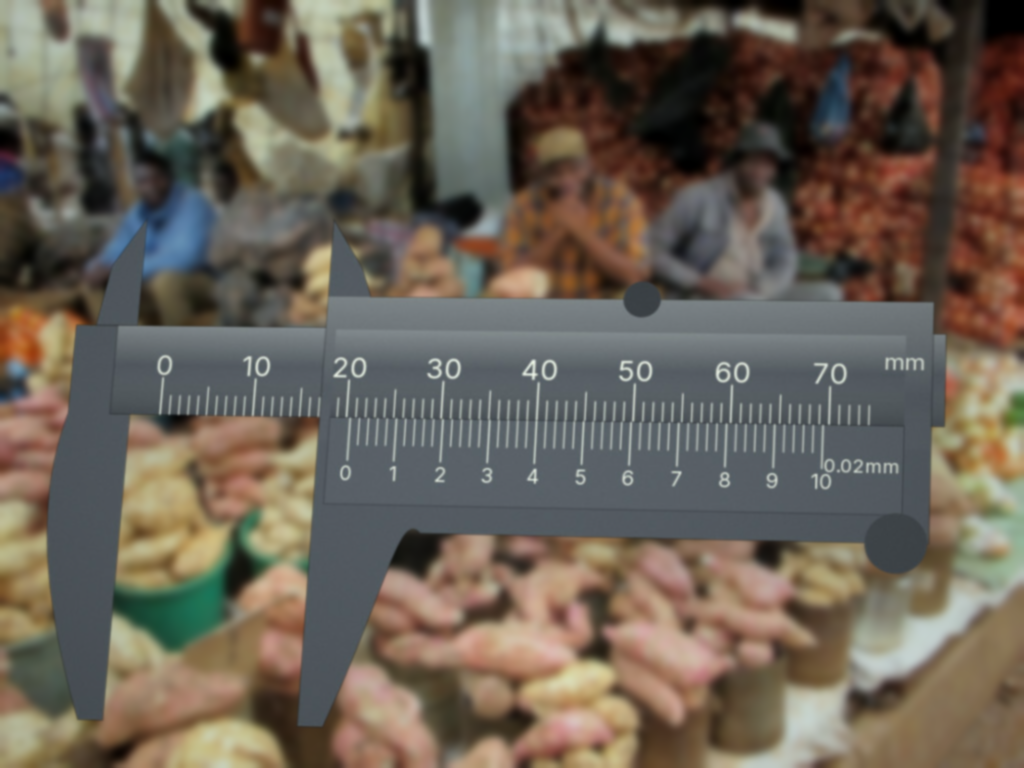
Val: 20.4 mm
